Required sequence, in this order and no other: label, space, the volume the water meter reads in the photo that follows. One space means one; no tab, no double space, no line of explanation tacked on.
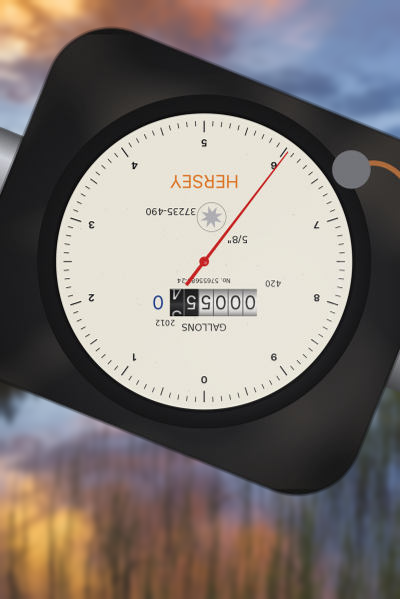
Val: 5536.0 gal
